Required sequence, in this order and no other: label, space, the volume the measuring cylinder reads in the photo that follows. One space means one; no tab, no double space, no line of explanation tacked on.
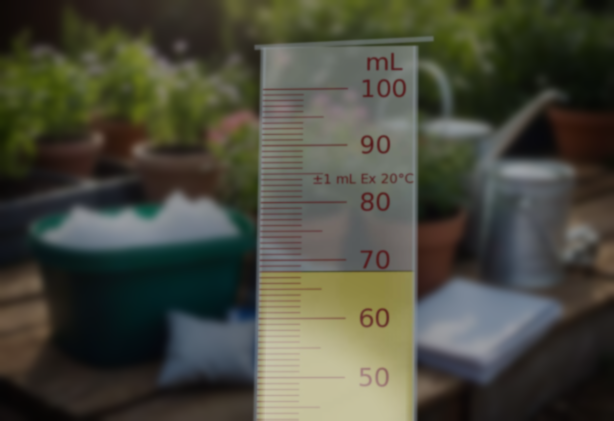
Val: 68 mL
